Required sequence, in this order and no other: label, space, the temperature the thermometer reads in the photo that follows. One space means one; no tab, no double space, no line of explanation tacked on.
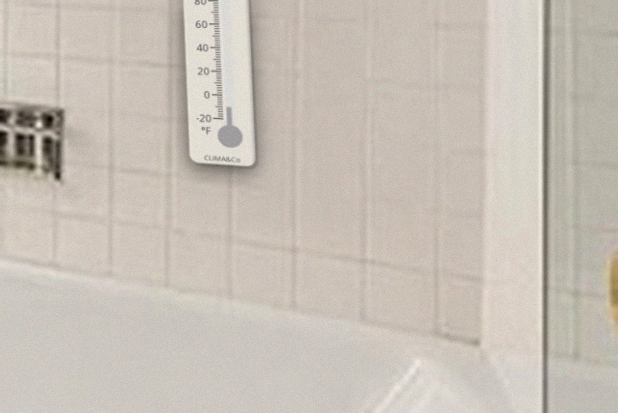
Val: -10 °F
